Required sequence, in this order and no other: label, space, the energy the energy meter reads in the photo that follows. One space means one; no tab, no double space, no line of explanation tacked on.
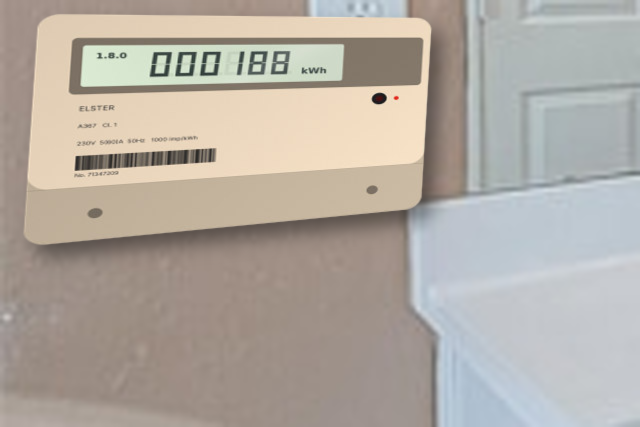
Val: 188 kWh
